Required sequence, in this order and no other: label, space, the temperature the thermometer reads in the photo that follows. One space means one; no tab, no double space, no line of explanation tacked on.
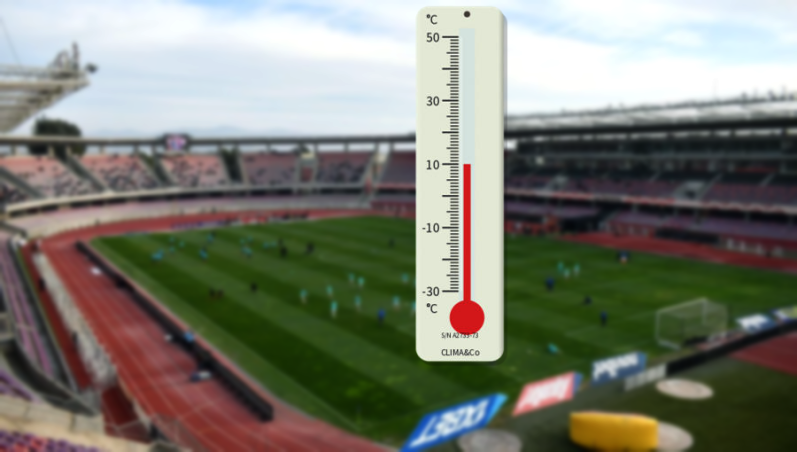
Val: 10 °C
